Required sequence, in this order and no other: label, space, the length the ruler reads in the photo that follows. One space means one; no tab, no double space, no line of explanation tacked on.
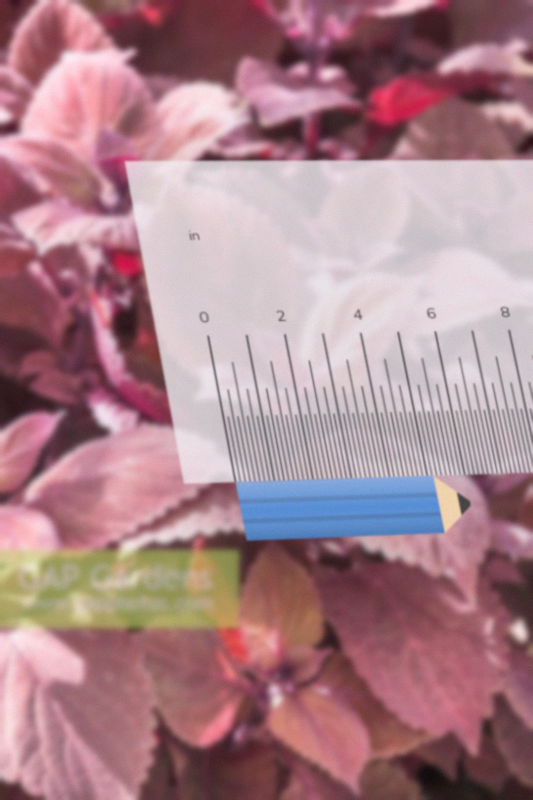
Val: 6 in
